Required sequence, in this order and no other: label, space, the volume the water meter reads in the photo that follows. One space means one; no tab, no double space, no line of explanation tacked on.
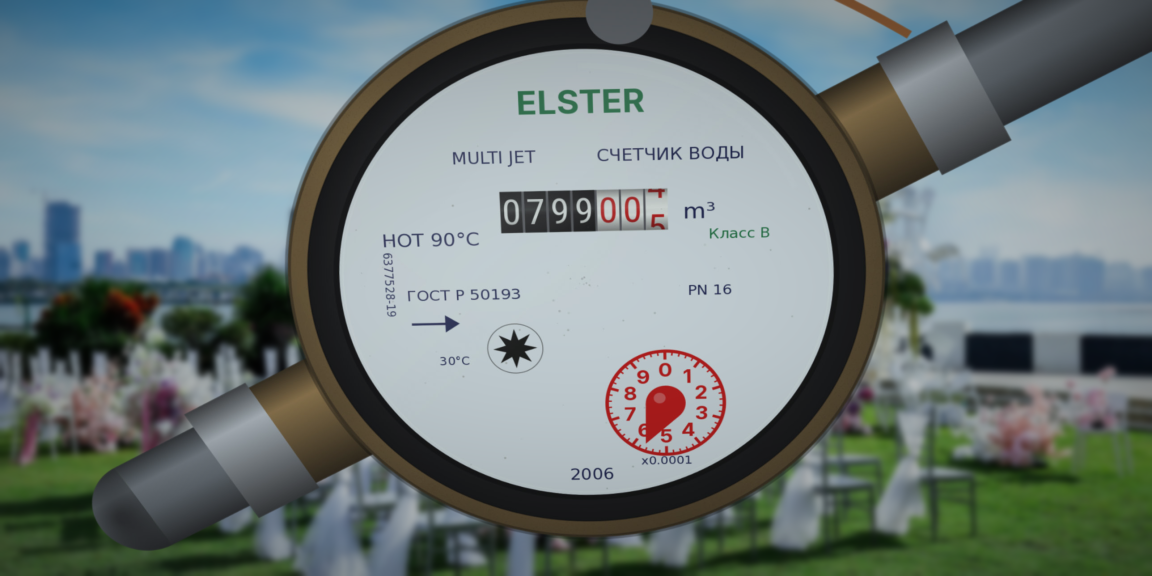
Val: 799.0045 m³
